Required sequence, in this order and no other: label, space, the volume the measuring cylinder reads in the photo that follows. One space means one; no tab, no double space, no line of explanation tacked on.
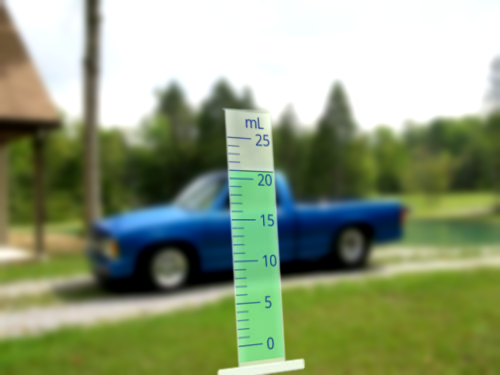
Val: 21 mL
